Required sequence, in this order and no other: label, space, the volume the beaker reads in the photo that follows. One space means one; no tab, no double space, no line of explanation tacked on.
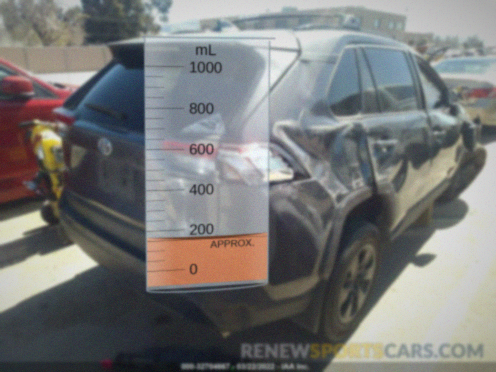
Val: 150 mL
